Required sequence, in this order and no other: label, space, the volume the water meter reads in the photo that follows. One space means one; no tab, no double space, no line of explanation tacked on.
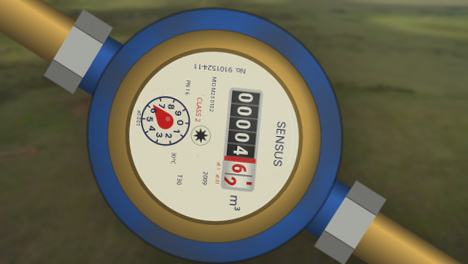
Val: 4.616 m³
